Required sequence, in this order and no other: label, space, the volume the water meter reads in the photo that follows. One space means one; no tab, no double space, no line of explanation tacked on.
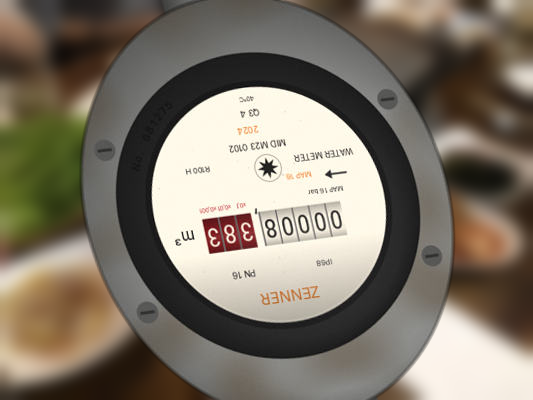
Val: 8.383 m³
